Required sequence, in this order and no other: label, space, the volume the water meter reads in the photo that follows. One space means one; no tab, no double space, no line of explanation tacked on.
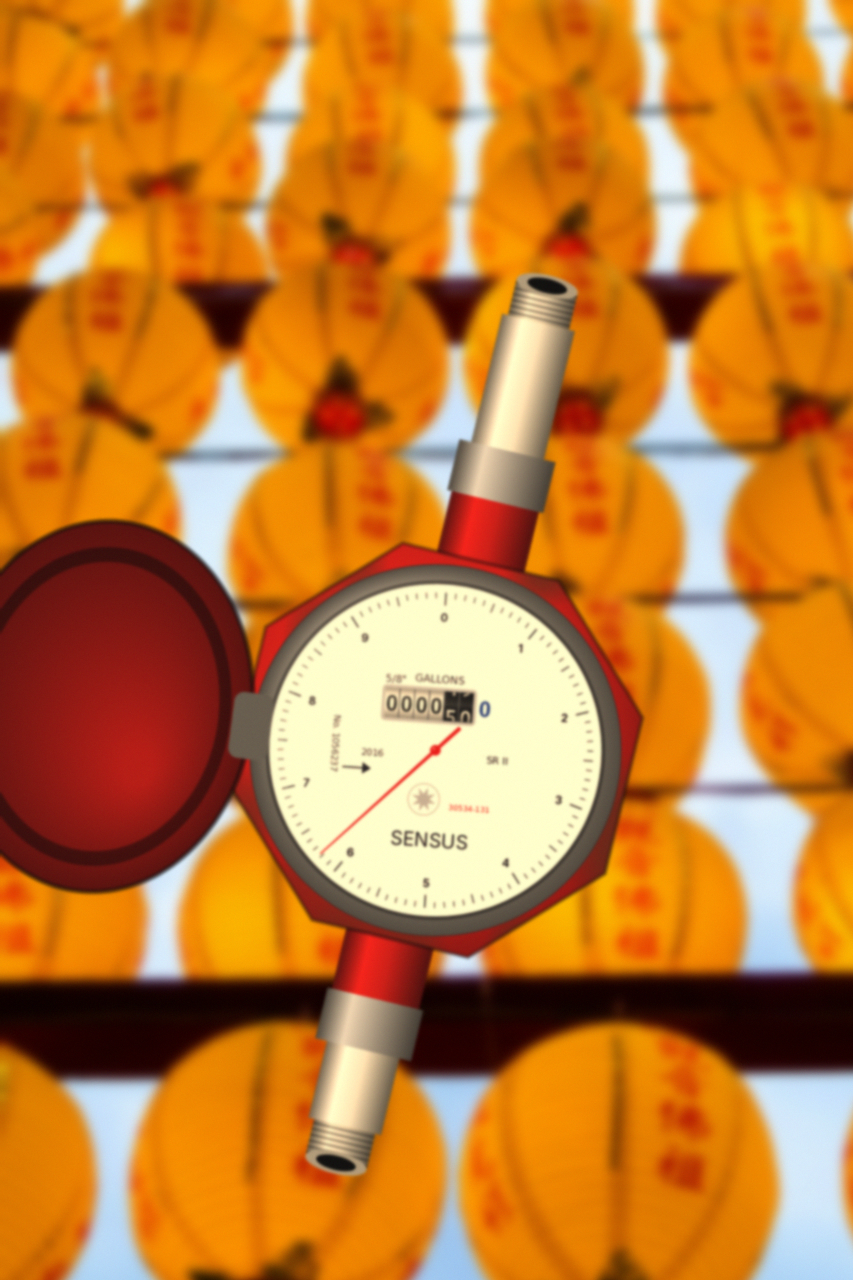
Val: 496.2 gal
